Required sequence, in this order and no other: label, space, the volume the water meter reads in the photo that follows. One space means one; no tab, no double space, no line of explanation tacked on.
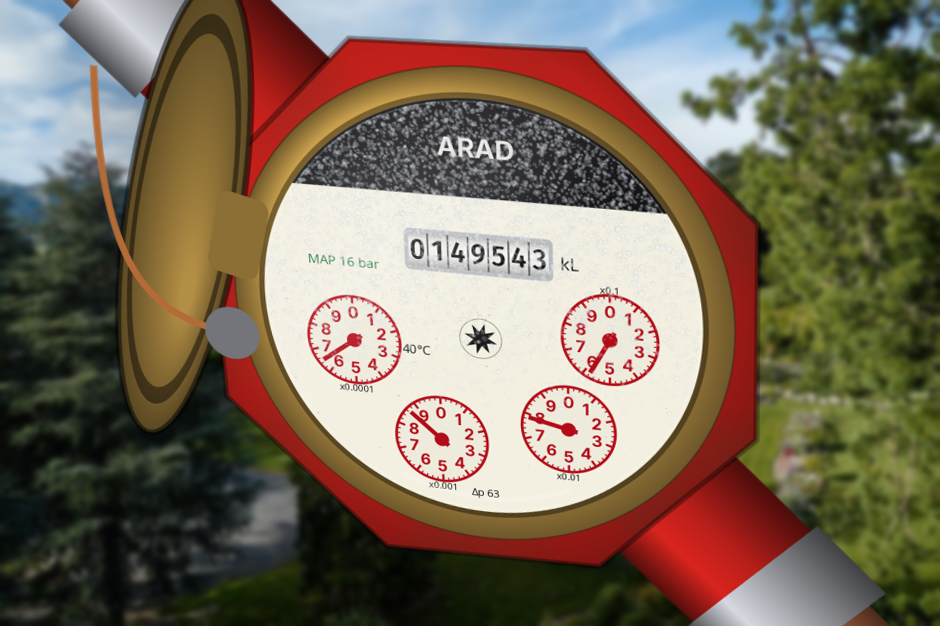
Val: 149543.5786 kL
